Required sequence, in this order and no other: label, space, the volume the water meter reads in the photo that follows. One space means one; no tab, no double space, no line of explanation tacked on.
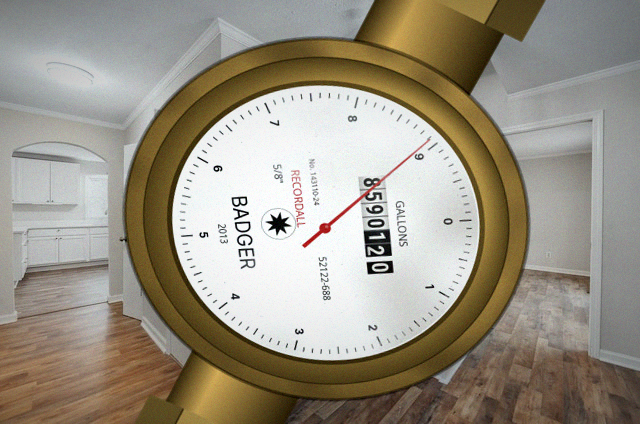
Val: 8590118.9 gal
